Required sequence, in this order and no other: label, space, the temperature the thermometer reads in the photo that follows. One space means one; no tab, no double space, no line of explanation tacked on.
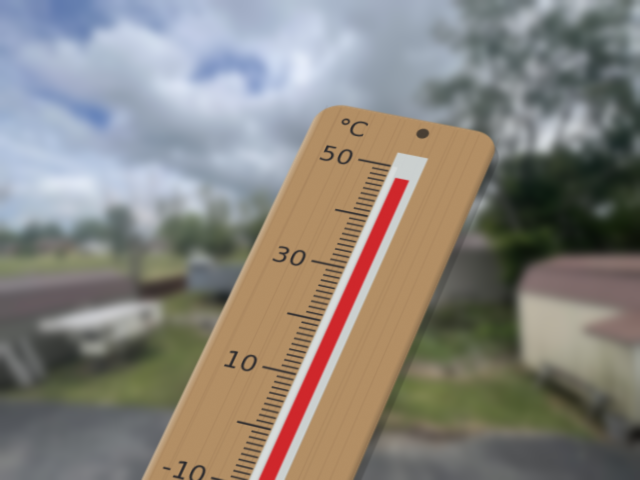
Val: 48 °C
